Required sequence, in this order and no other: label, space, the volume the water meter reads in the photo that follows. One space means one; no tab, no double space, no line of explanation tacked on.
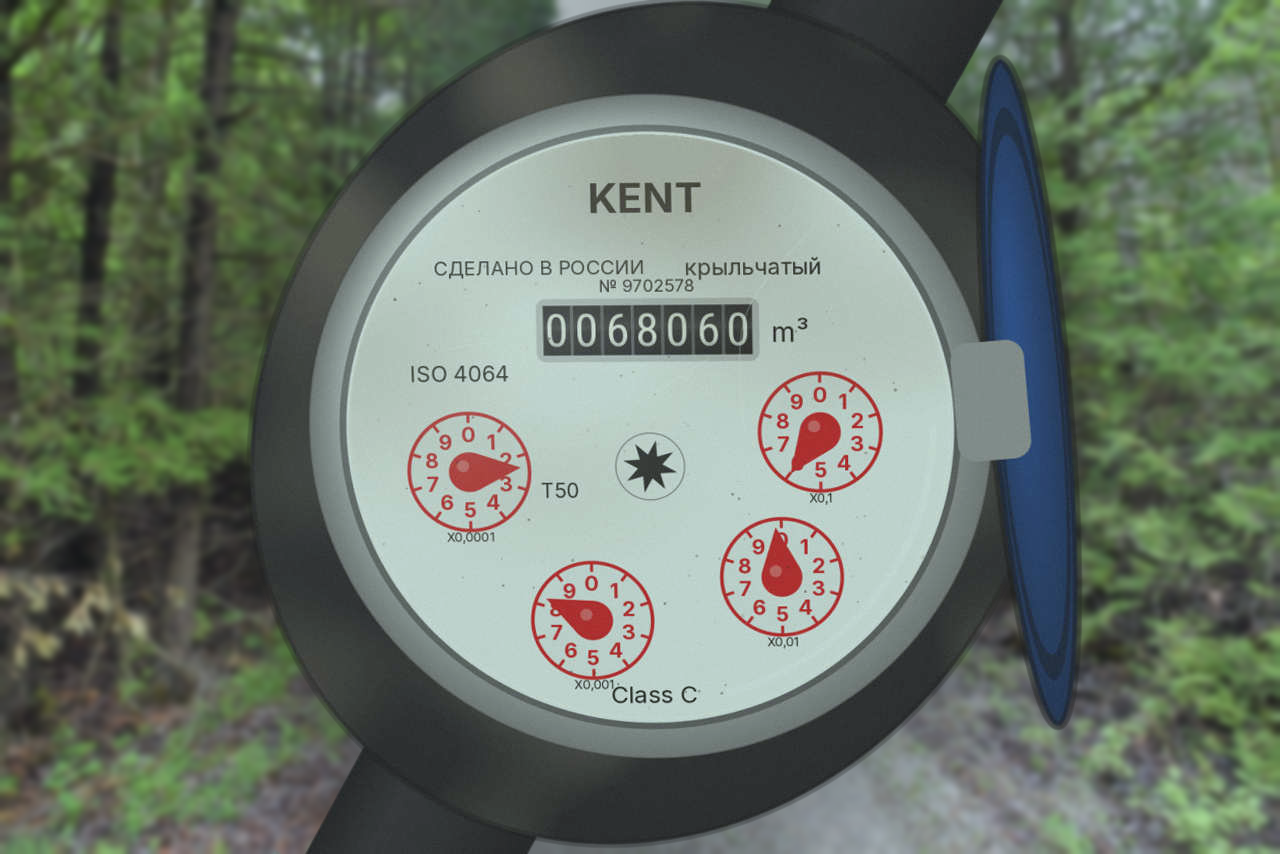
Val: 68060.5982 m³
